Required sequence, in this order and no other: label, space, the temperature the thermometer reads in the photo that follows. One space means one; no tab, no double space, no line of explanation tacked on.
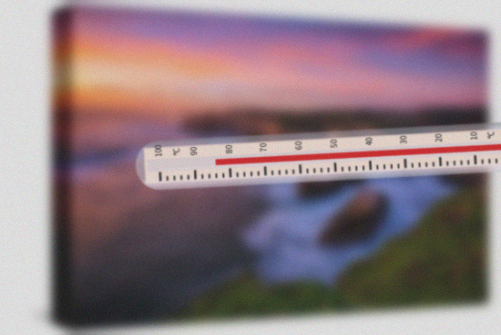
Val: 84 °C
